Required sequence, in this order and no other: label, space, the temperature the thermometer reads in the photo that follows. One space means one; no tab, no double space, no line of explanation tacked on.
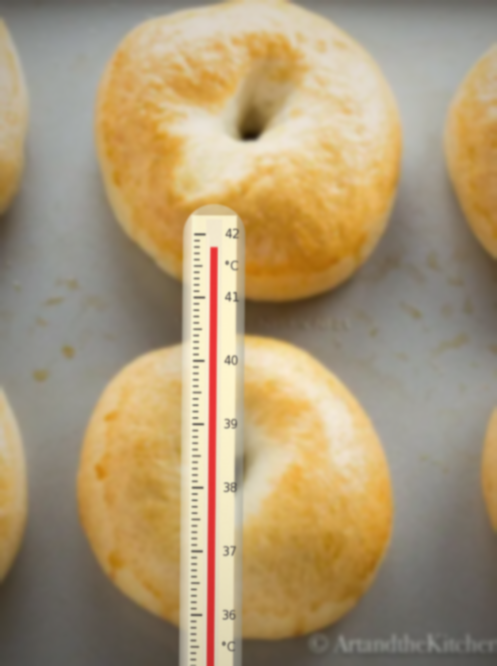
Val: 41.8 °C
